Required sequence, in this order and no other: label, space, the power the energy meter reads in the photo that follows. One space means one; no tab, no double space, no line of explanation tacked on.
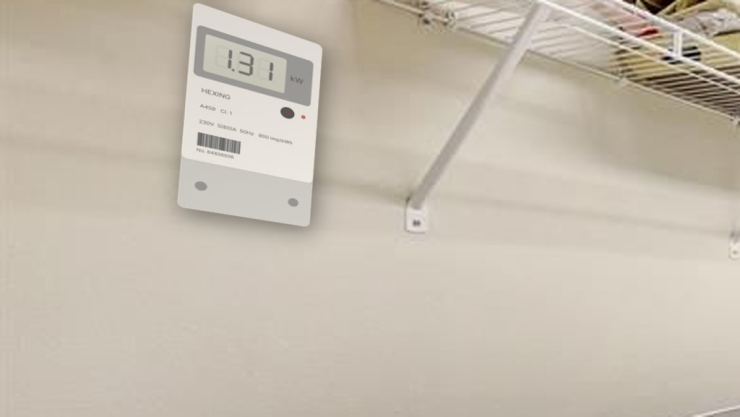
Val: 1.31 kW
